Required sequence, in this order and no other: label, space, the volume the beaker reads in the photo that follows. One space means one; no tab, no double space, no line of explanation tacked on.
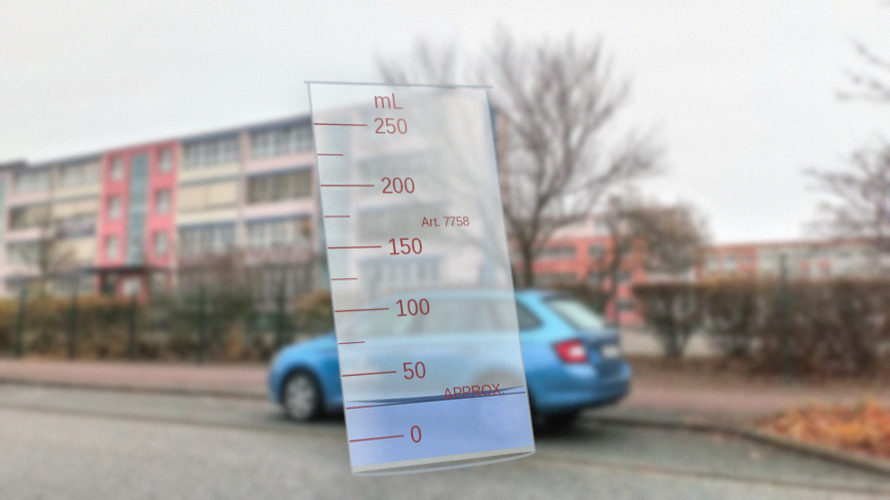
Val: 25 mL
